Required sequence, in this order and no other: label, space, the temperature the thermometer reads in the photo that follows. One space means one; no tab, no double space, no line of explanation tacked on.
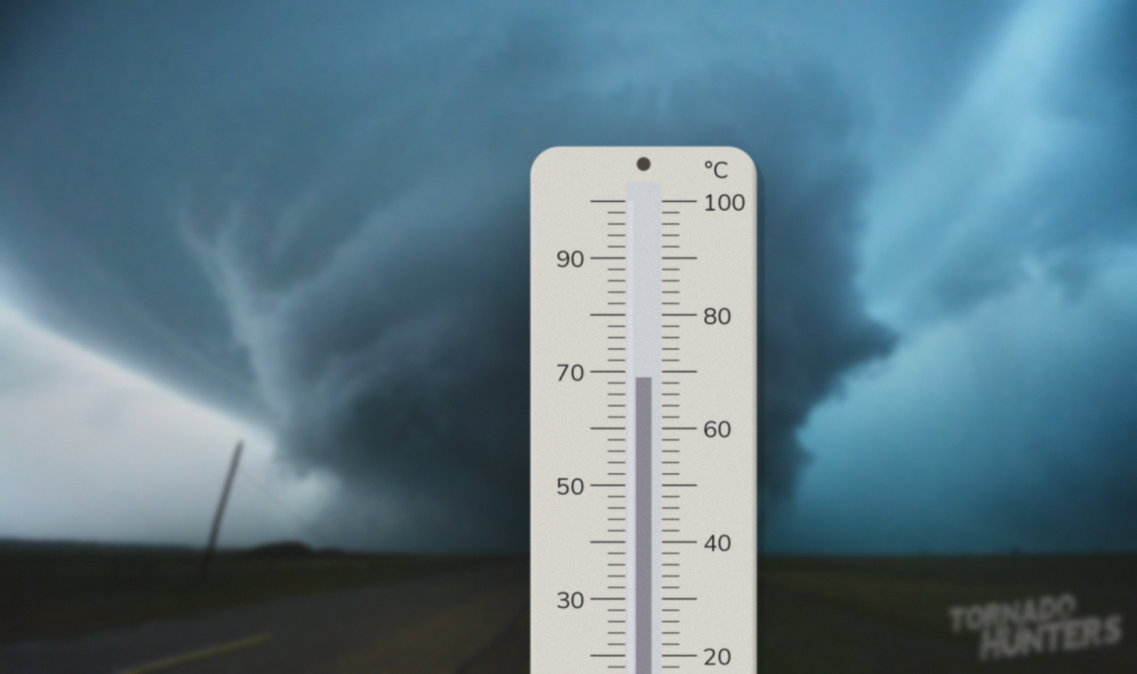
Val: 69 °C
